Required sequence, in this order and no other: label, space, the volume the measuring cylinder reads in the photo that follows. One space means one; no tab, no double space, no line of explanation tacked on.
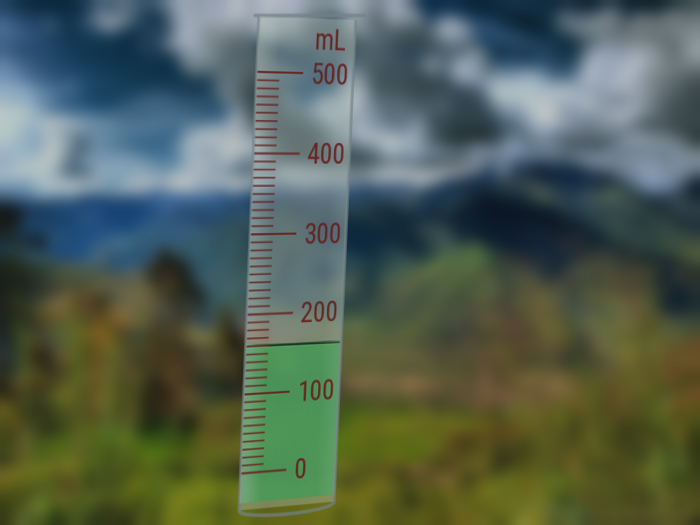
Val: 160 mL
